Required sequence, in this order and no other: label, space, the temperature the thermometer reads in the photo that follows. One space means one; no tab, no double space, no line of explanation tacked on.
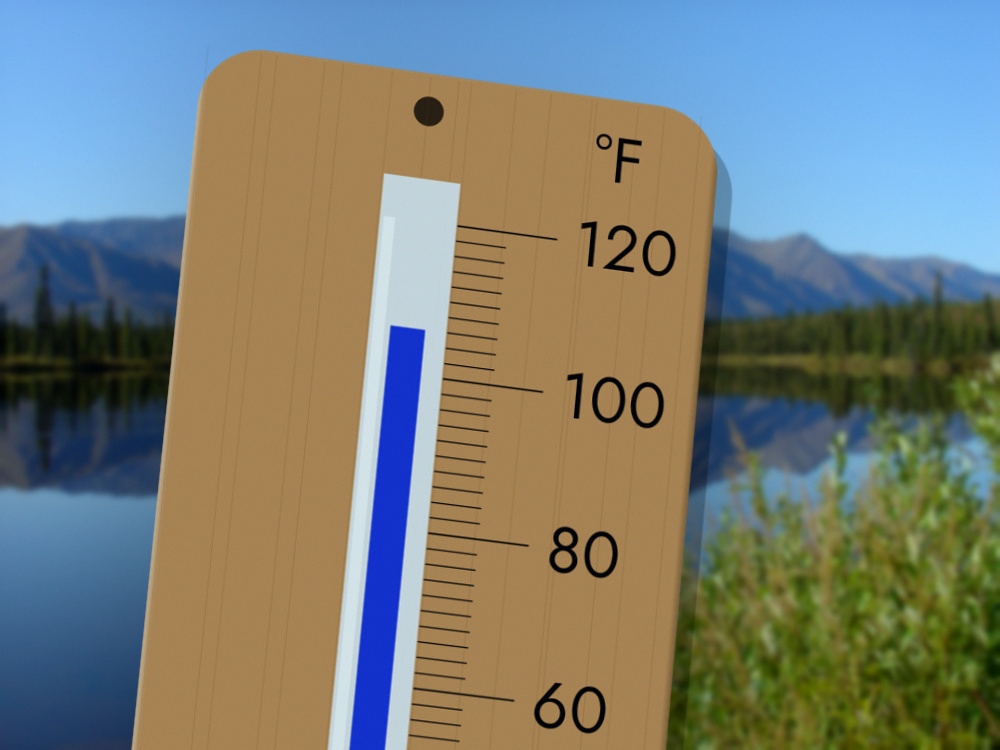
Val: 106 °F
